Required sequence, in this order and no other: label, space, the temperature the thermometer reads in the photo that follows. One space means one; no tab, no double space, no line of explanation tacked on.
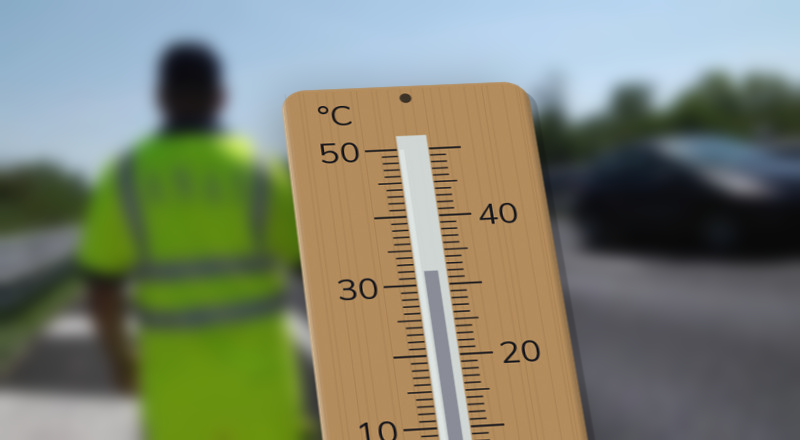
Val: 32 °C
